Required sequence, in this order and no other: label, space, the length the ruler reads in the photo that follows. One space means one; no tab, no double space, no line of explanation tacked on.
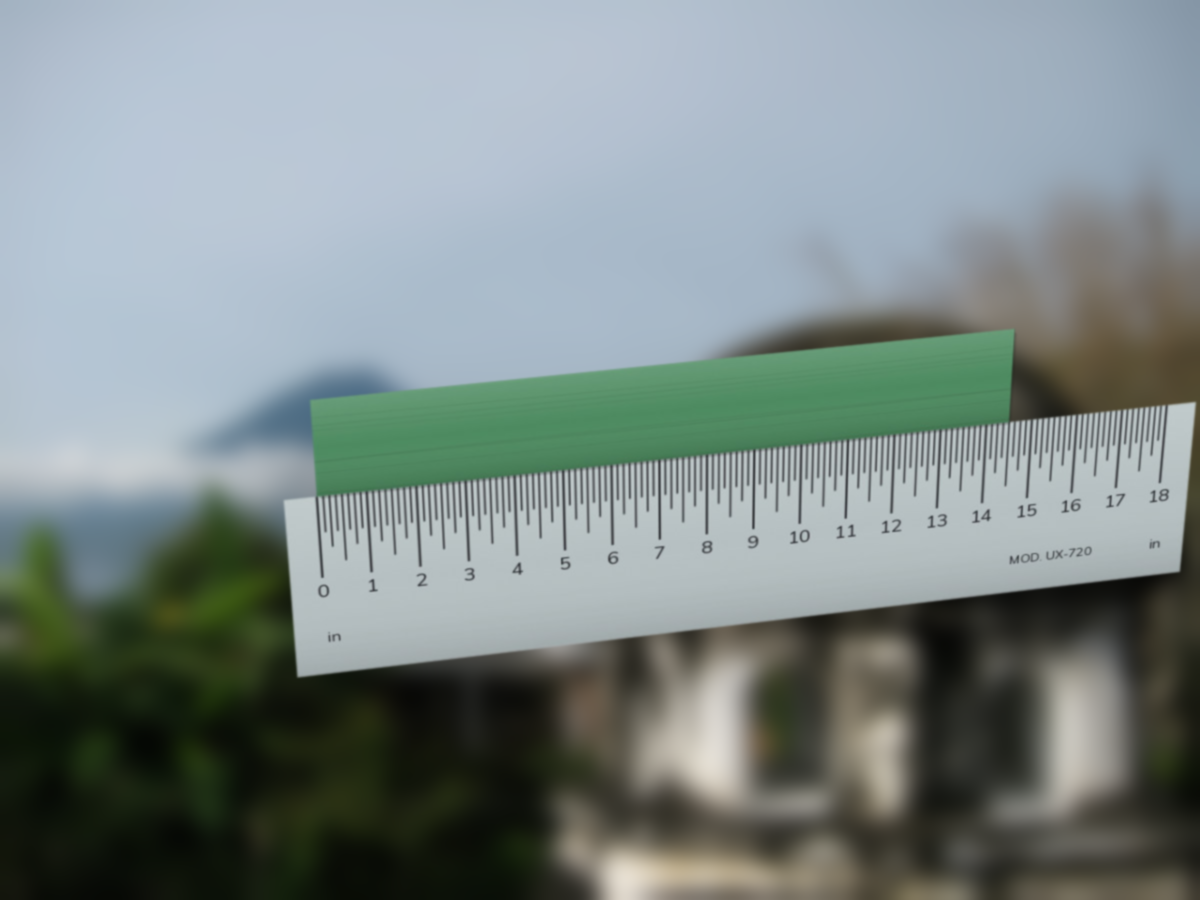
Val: 14.5 in
